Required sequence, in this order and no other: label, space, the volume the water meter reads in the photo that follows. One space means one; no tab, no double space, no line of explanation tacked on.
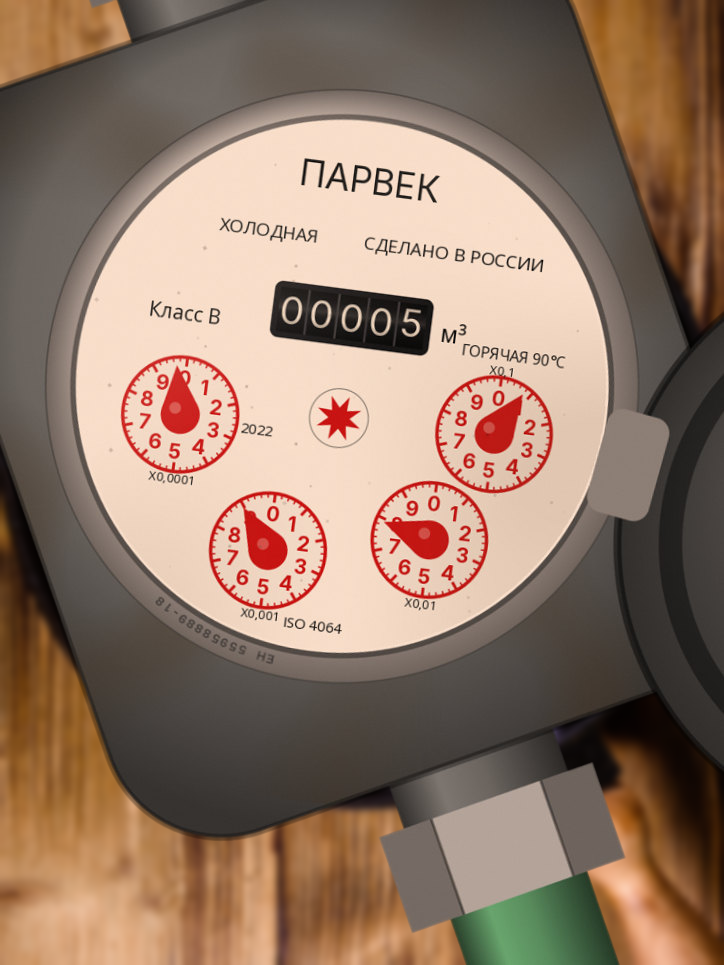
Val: 5.0789 m³
